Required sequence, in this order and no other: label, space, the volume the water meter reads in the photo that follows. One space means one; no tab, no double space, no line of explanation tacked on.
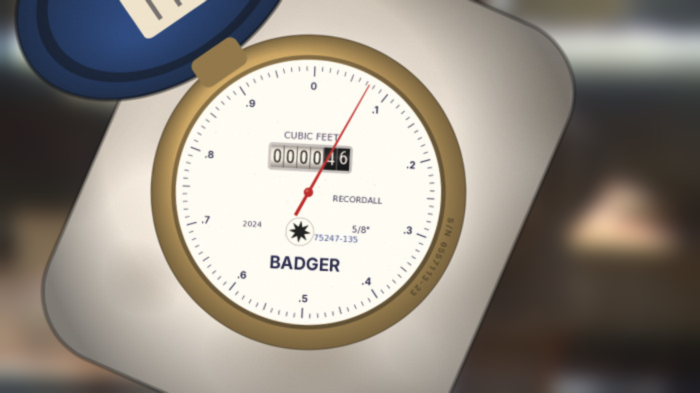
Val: 46.07 ft³
